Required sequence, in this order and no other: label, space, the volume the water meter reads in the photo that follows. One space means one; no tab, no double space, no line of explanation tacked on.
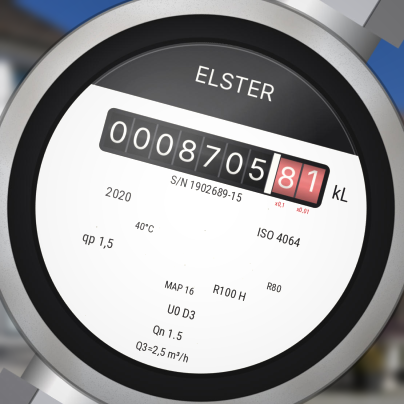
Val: 8705.81 kL
